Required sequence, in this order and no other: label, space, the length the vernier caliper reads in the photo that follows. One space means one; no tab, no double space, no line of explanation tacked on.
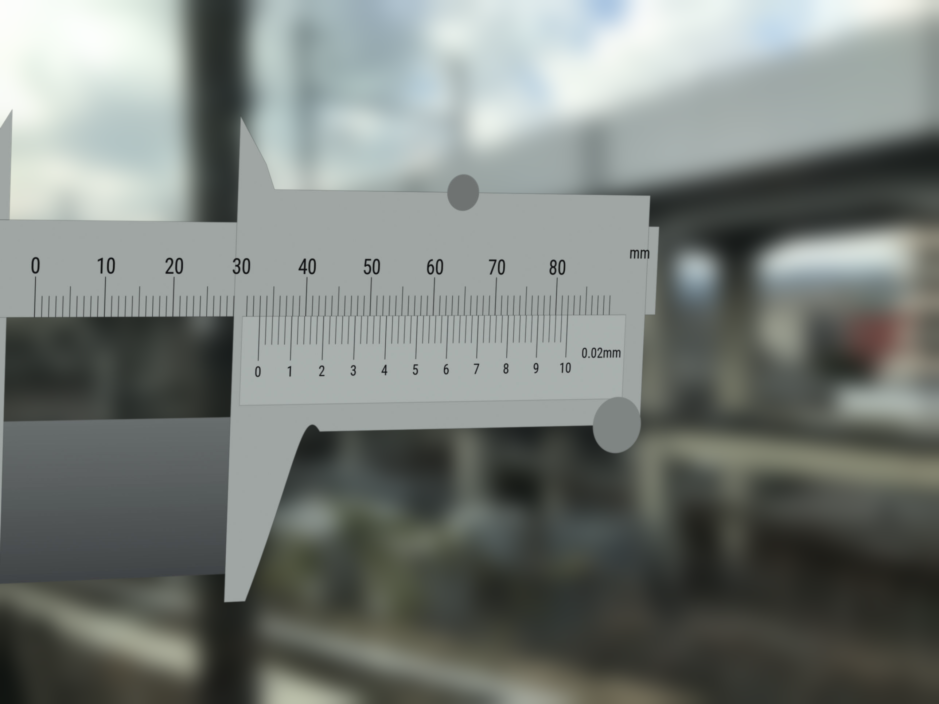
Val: 33.0 mm
